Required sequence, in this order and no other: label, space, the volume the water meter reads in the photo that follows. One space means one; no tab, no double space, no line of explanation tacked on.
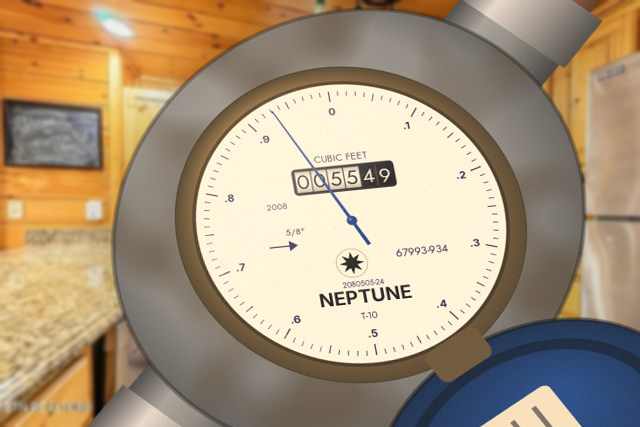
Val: 5548.93 ft³
